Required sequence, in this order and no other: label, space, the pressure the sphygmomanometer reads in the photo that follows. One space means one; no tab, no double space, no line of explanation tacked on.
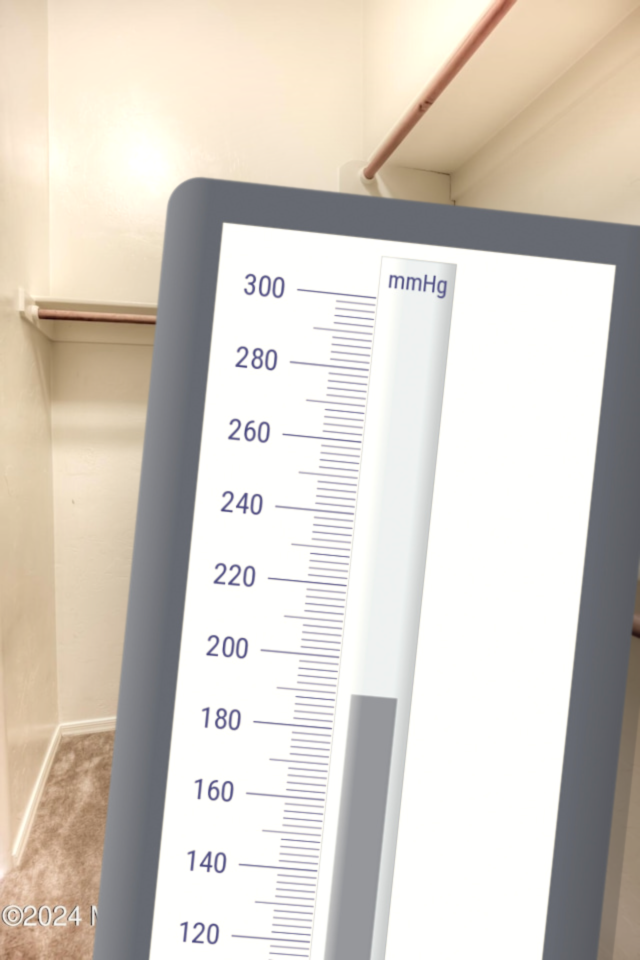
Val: 190 mmHg
